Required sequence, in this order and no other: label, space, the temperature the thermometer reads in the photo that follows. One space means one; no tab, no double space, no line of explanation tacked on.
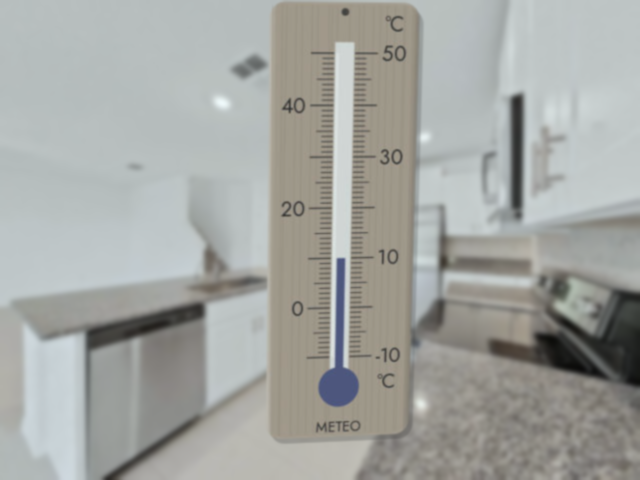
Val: 10 °C
